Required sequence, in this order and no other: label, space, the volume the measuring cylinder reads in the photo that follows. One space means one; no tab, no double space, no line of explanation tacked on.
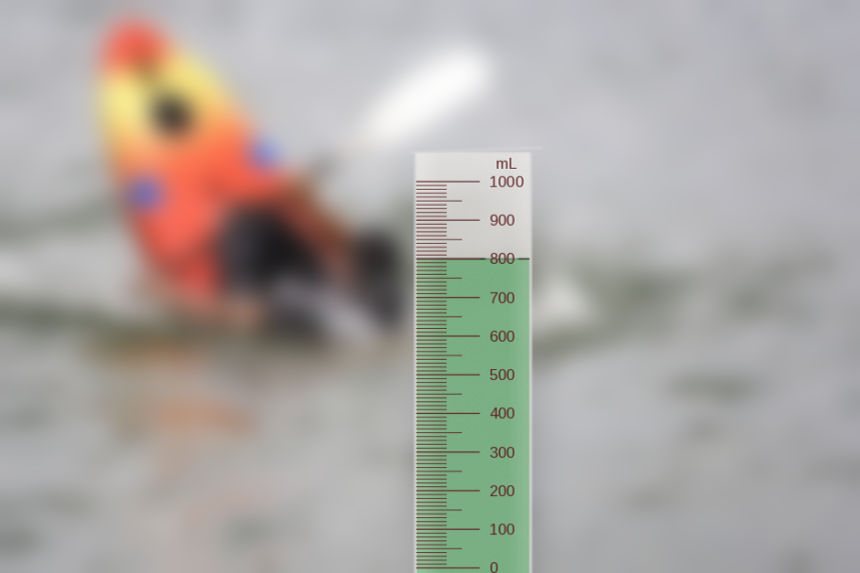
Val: 800 mL
